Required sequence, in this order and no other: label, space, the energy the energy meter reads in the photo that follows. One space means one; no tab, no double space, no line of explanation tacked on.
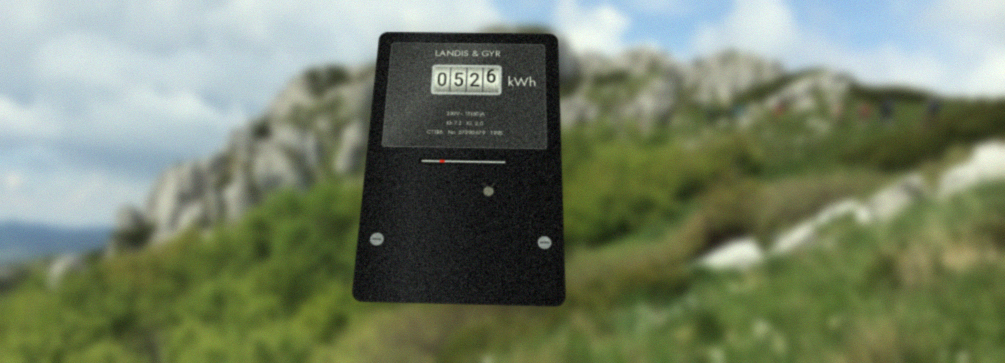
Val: 526 kWh
